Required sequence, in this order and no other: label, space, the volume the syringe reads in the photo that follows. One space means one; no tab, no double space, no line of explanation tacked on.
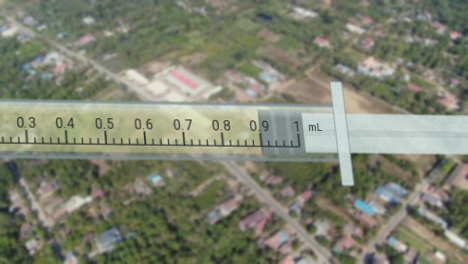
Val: 0.9 mL
